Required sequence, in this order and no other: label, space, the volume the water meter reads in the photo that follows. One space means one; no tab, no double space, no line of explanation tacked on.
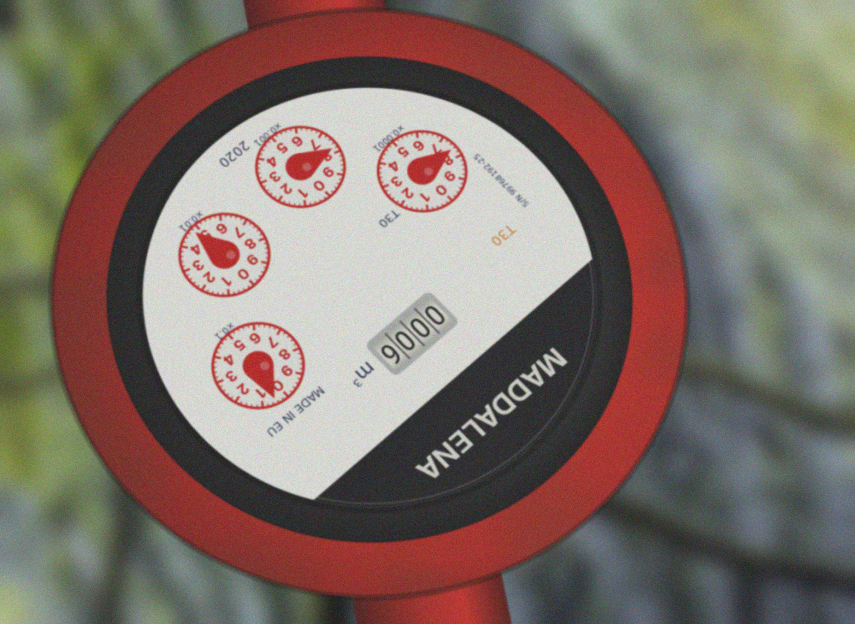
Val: 6.0477 m³
